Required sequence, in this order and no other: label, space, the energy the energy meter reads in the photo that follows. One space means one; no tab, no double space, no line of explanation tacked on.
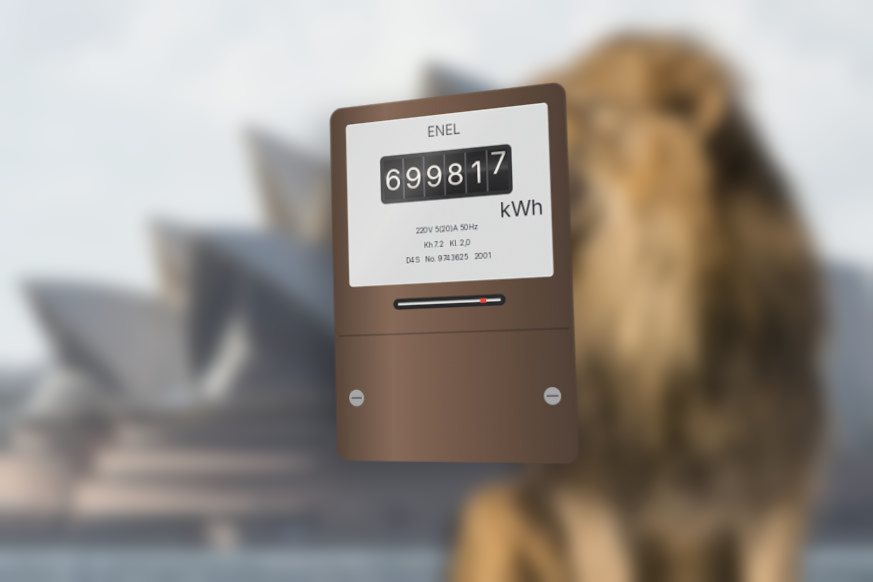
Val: 699817 kWh
